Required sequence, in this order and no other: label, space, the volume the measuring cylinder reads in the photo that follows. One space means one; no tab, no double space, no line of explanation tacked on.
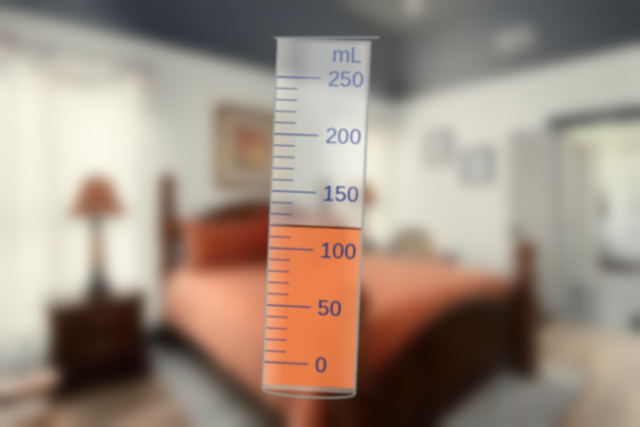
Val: 120 mL
